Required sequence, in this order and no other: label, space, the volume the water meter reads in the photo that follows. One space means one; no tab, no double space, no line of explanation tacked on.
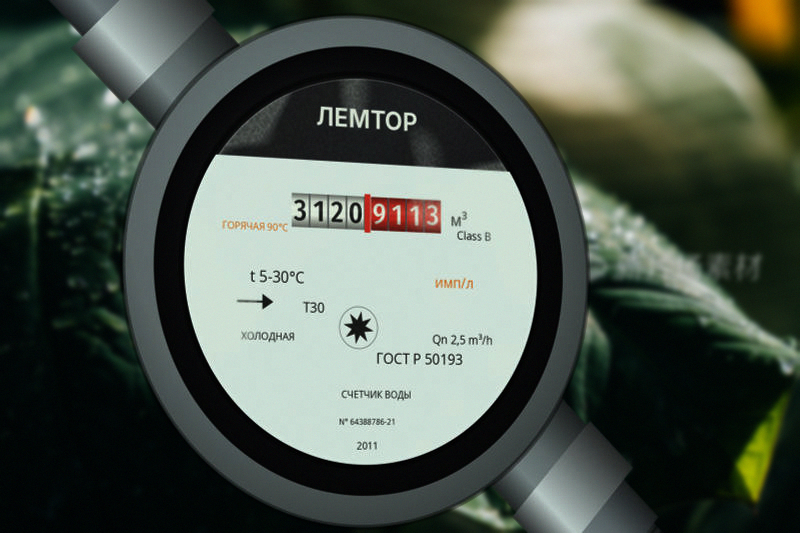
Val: 3120.9113 m³
